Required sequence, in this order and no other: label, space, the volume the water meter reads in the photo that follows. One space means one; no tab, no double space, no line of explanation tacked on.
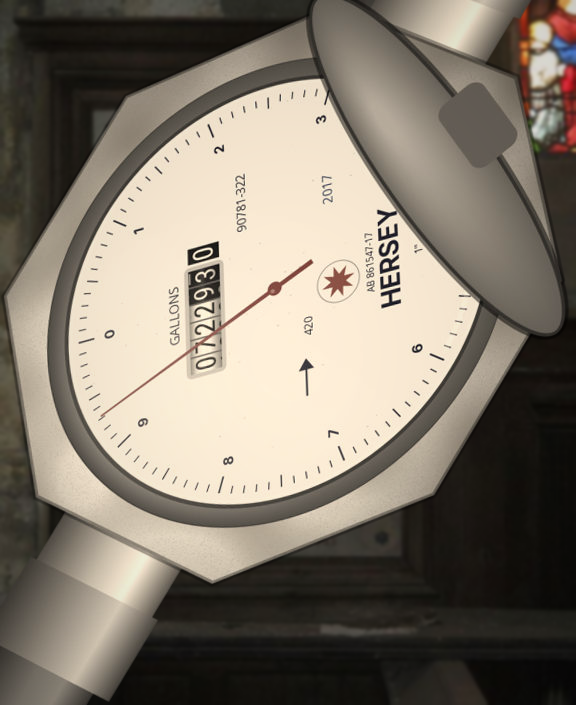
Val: 722929.3 gal
